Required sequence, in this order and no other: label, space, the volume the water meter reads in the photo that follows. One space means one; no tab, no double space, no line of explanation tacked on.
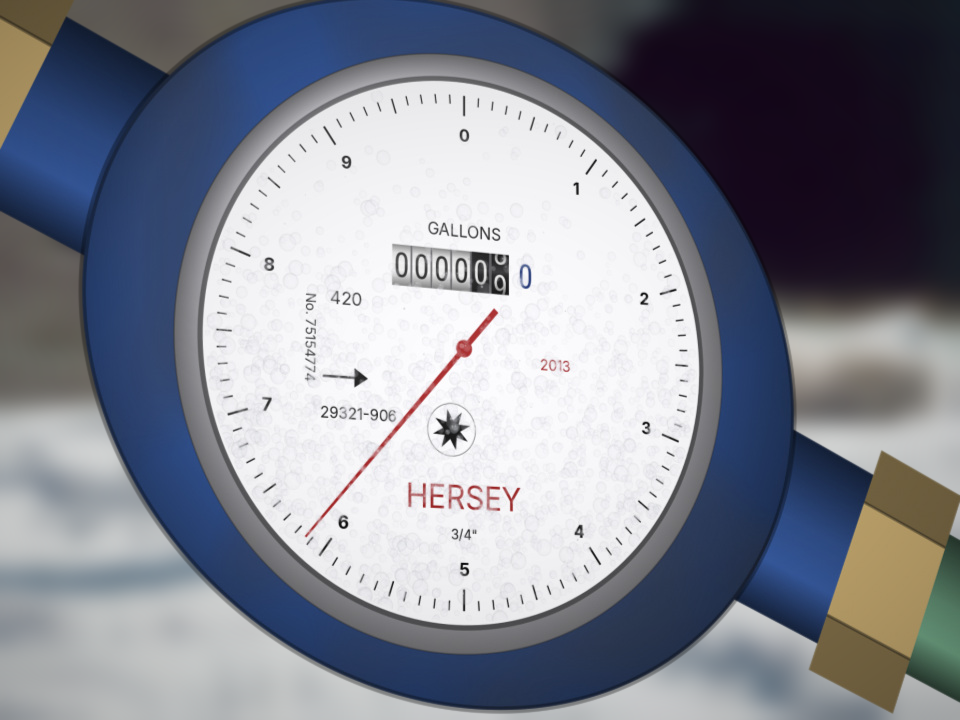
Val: 86.1 gal
